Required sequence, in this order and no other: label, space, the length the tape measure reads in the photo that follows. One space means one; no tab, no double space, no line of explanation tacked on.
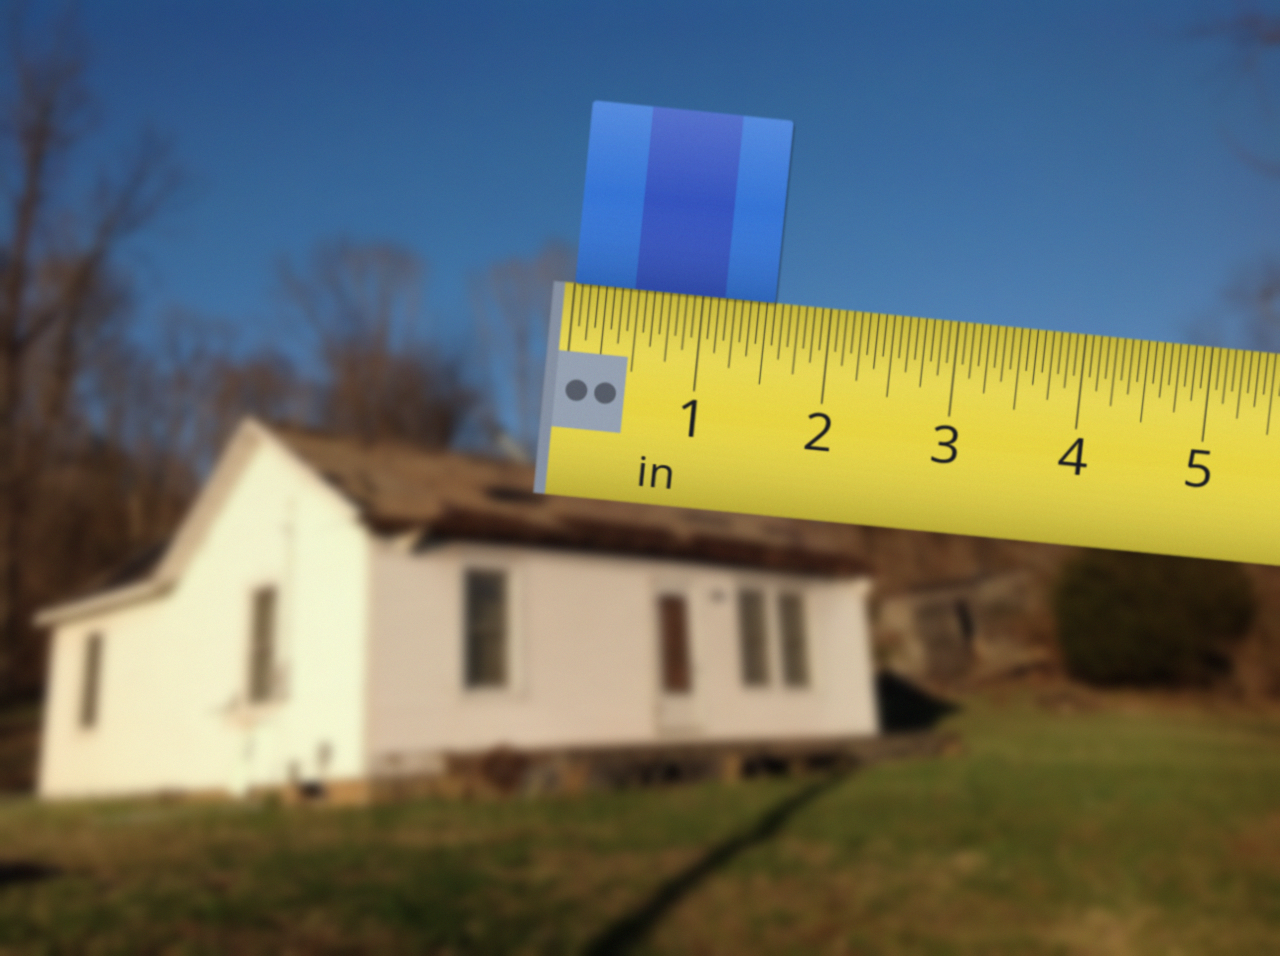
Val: 1.5625 in
